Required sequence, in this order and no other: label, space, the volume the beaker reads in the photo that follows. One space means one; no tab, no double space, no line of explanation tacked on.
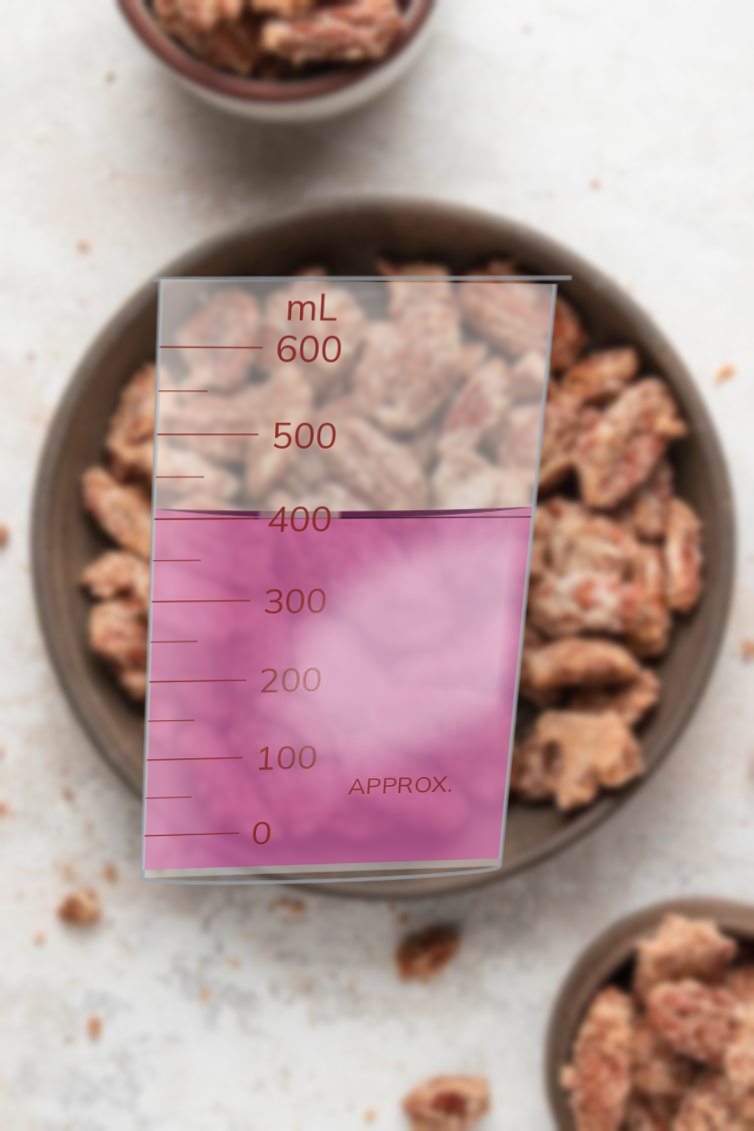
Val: 400 mL
